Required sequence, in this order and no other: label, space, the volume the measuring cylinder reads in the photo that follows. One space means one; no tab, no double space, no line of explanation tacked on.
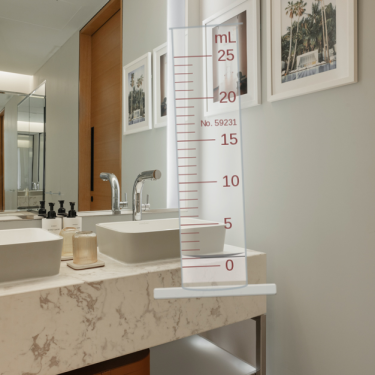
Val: 1 mL
